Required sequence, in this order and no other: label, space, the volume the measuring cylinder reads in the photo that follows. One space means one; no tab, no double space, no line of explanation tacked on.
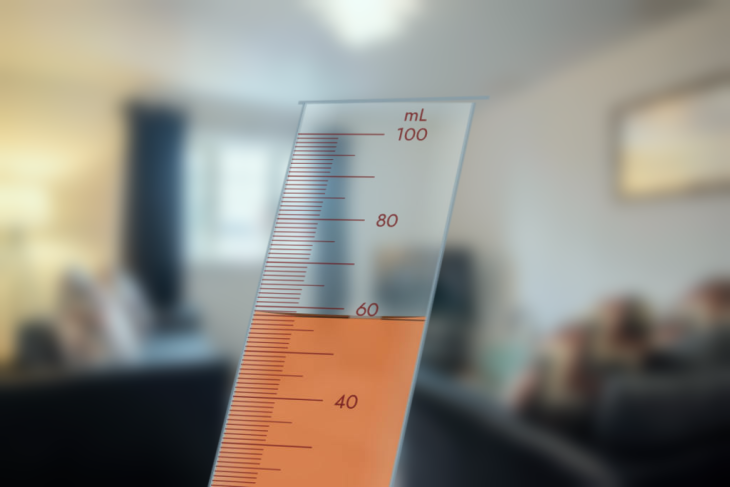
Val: 58 mL
